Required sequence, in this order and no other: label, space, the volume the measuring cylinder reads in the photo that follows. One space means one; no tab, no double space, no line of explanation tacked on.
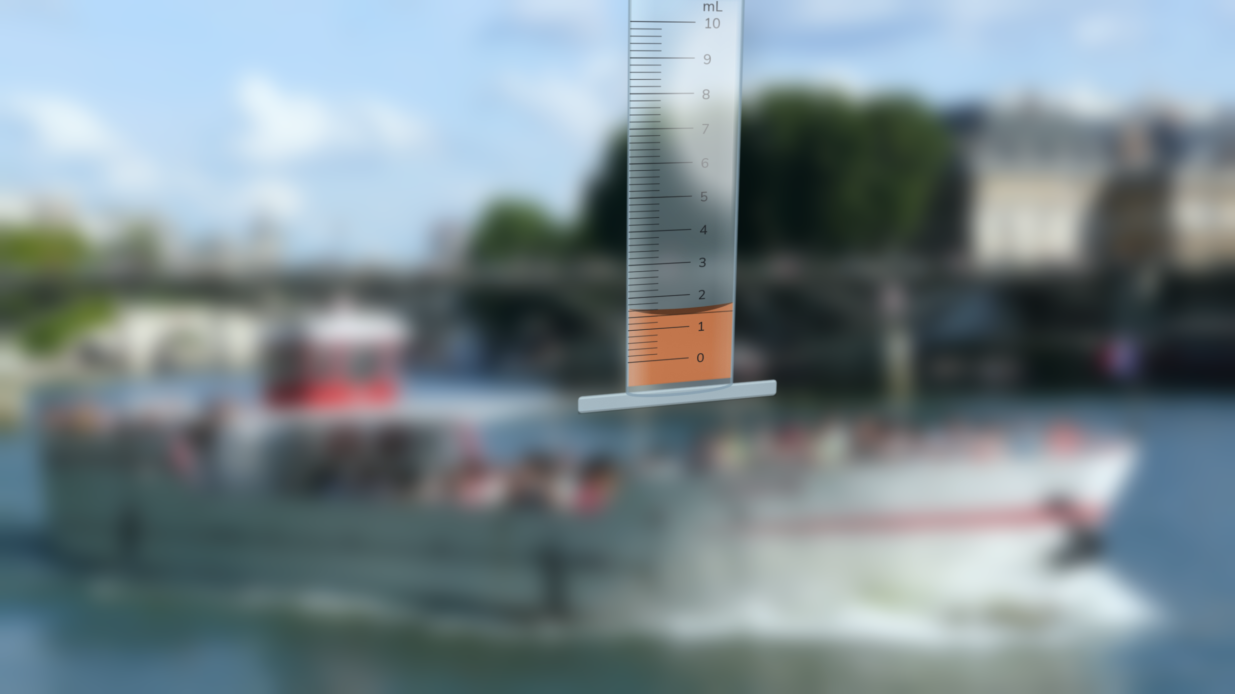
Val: 1.4 mL
